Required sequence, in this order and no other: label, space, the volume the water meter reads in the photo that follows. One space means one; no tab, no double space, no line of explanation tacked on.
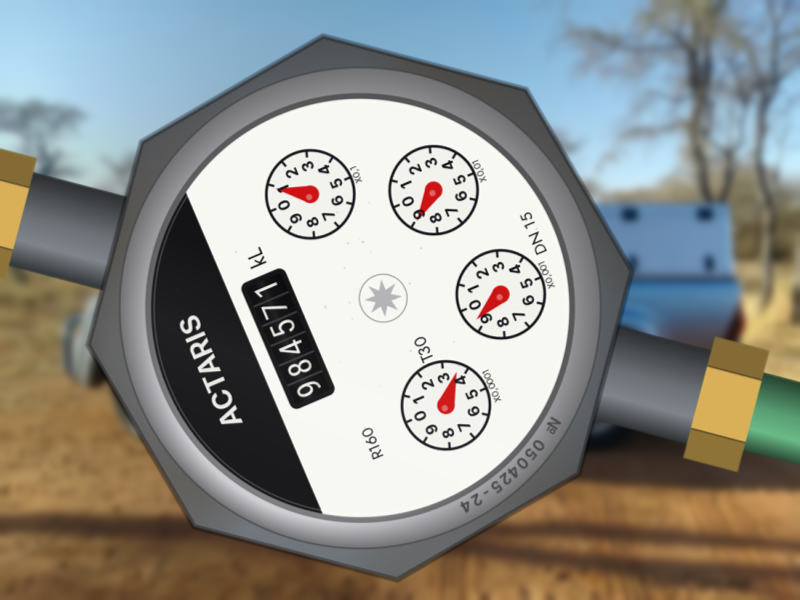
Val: 984571.0893 kL
